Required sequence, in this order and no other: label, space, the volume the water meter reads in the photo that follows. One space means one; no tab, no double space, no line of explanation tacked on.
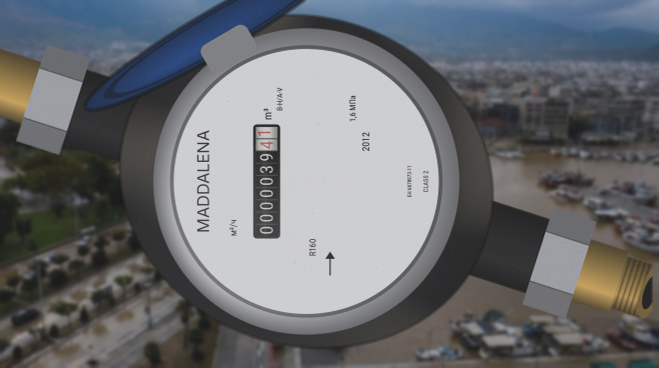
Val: 39.41 m³
